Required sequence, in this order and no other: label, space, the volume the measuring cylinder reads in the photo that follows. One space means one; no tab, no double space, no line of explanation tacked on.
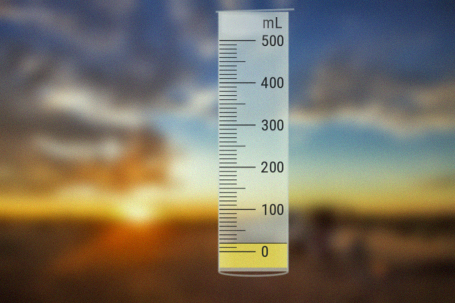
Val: 20 mL
